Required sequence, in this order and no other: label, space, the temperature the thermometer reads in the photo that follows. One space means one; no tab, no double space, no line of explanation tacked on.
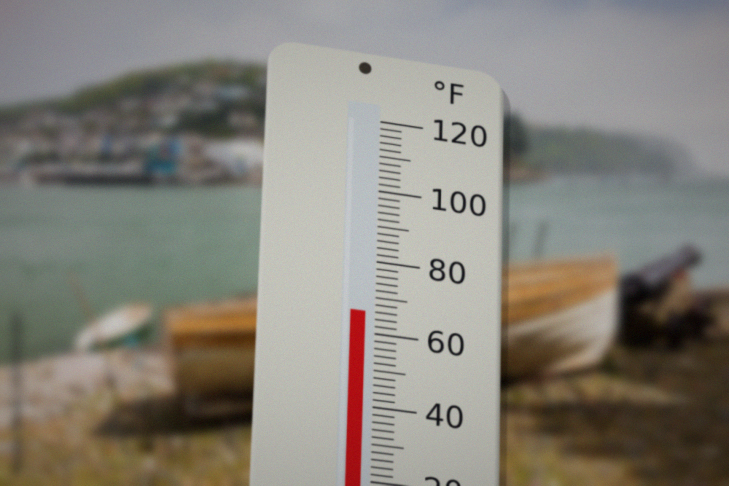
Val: 66 °F
